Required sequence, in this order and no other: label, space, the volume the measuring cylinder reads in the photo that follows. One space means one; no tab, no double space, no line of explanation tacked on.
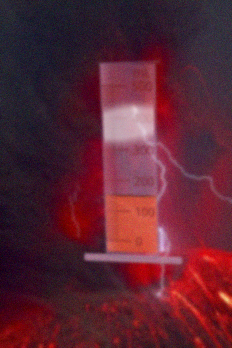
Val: 150 mL
